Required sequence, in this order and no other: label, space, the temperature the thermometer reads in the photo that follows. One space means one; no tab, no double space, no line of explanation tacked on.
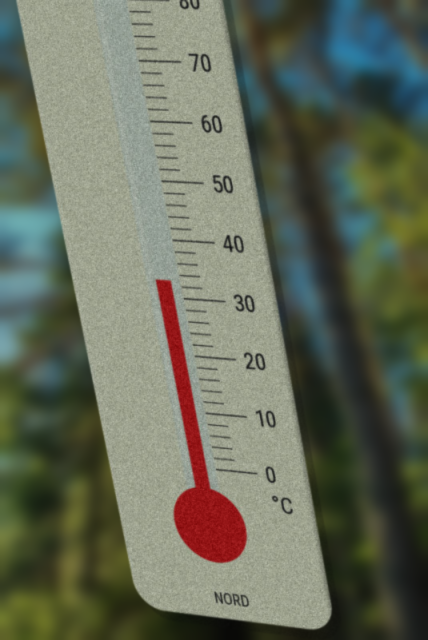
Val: 33 °C
